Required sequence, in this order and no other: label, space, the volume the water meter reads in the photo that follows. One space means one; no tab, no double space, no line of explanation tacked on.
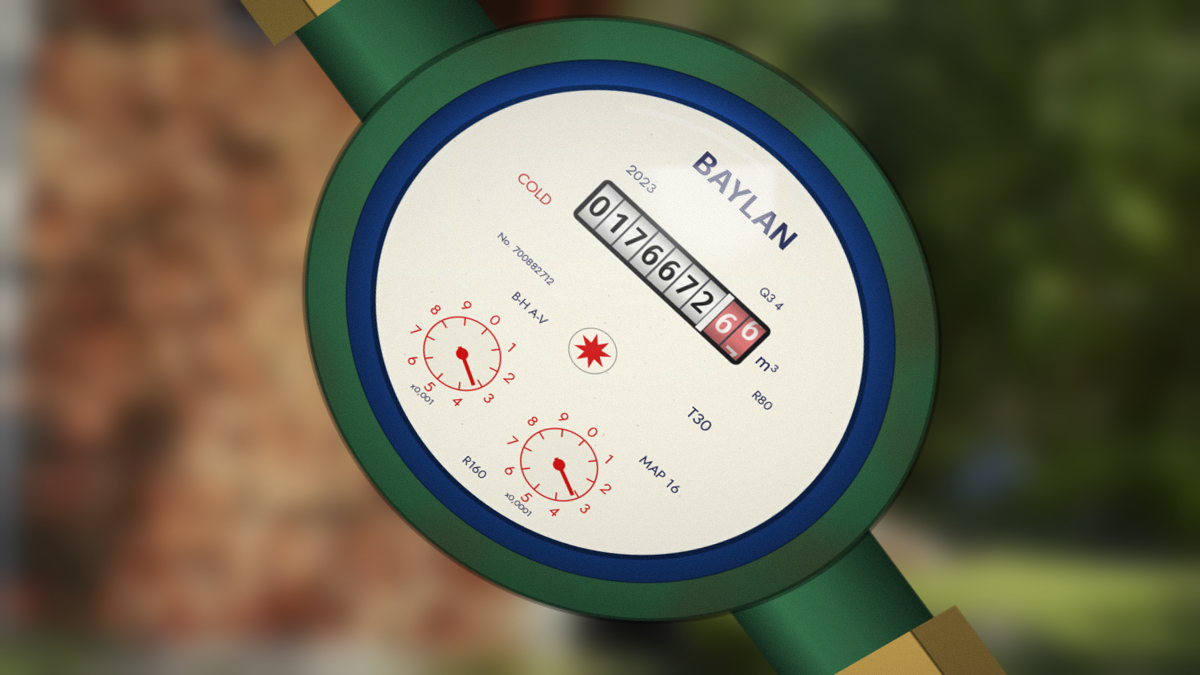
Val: 176672.6633 m³
